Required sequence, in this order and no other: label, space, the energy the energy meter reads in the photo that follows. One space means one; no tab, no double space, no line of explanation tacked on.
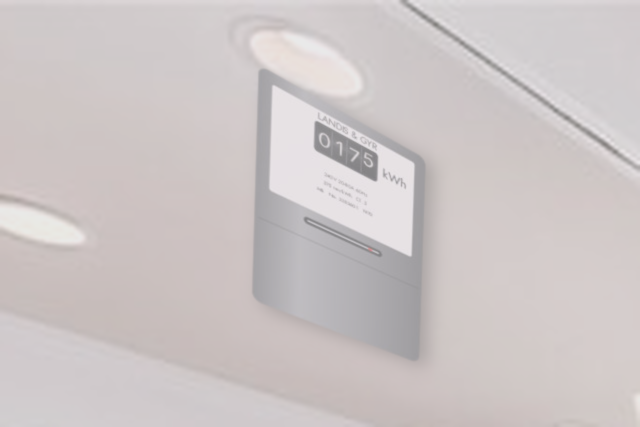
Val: 175 kWh
